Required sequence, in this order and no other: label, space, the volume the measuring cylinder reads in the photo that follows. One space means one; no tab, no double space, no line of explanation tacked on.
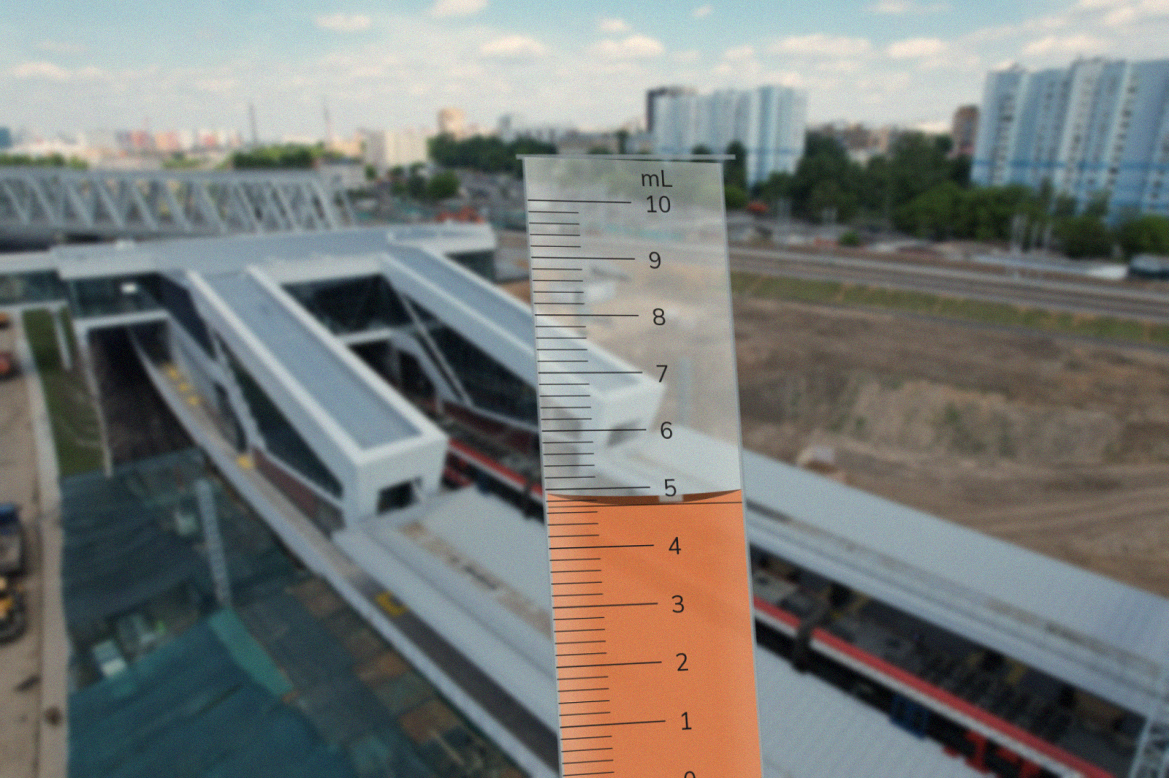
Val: 4.7 mL
